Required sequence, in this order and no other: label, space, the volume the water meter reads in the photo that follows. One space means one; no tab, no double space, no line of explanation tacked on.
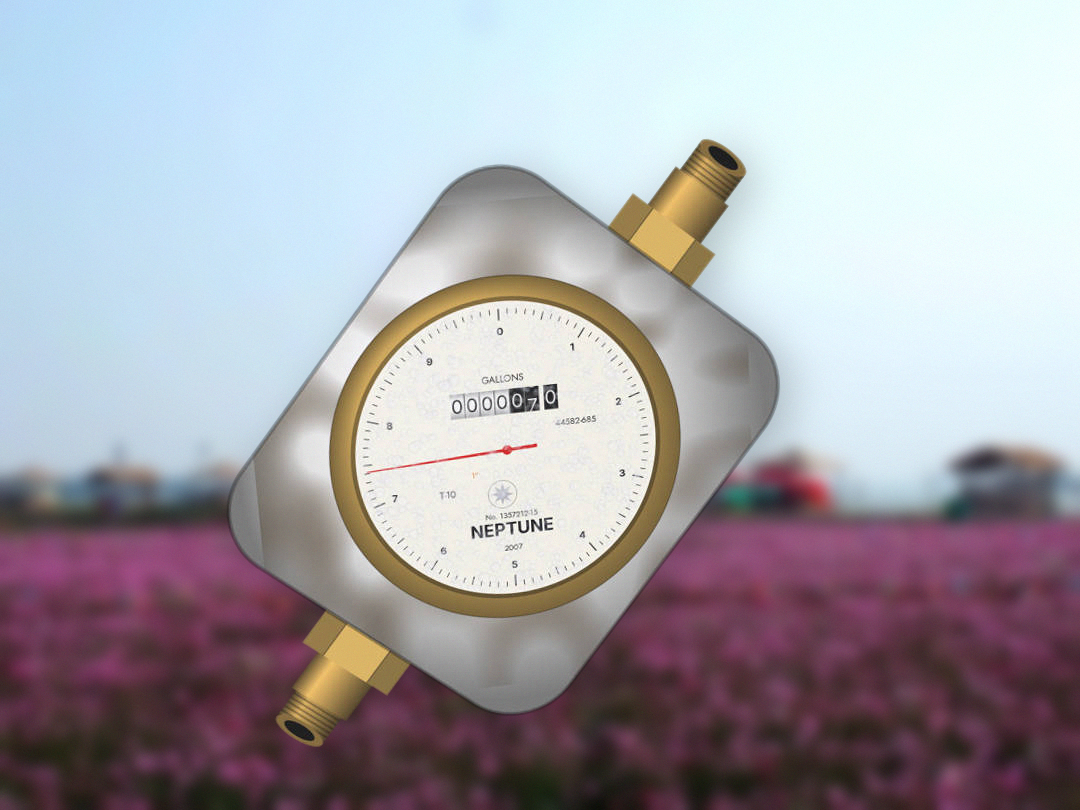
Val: 67.4 gal
